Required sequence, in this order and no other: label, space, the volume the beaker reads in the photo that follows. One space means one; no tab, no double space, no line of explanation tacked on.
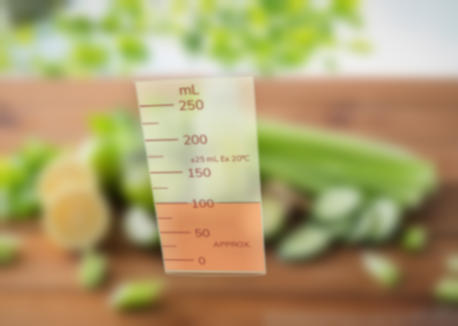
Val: 100 mL
